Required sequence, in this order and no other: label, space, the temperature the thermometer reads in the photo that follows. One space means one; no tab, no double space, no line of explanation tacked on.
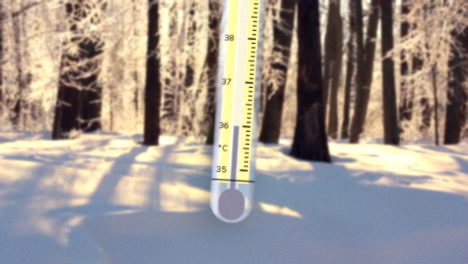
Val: 36 °C
